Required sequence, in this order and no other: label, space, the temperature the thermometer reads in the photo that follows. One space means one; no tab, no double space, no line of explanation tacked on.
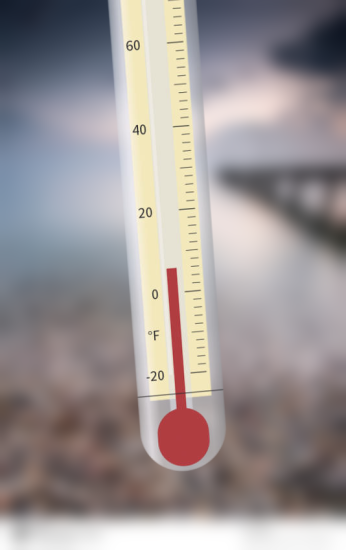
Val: 6 °F
